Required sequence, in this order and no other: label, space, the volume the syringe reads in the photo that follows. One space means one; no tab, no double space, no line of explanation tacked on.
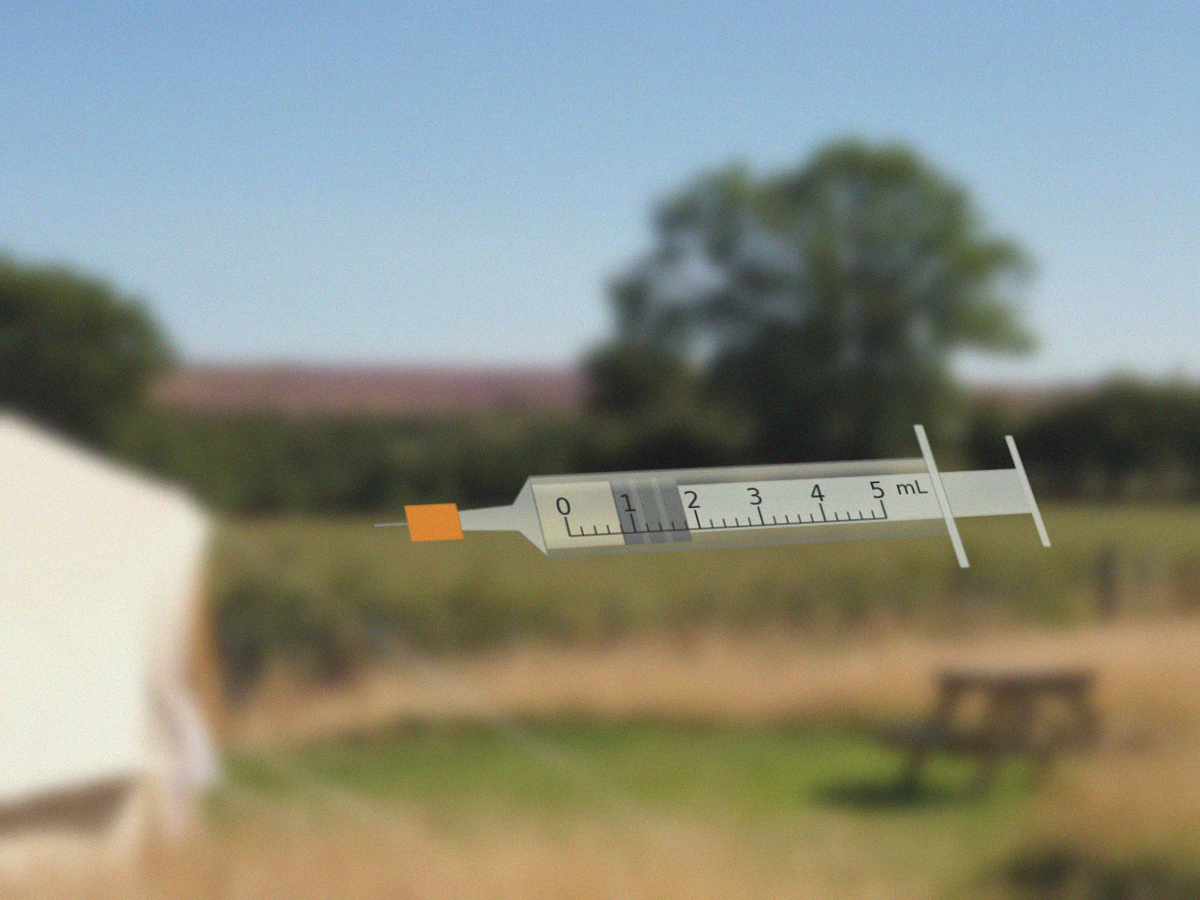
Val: 0.8 mL
